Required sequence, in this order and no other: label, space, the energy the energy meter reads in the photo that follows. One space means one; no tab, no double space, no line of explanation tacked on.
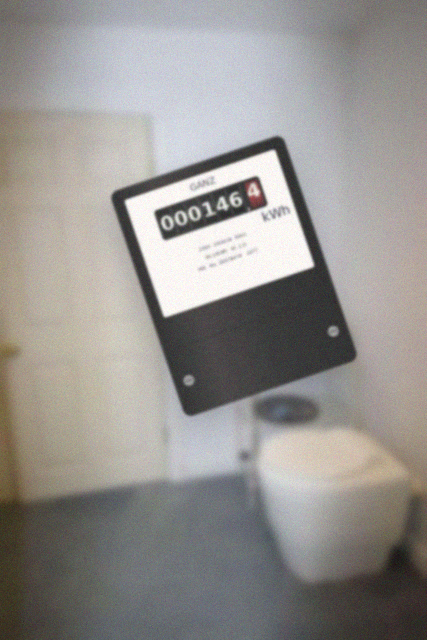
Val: 146.4 kWh
